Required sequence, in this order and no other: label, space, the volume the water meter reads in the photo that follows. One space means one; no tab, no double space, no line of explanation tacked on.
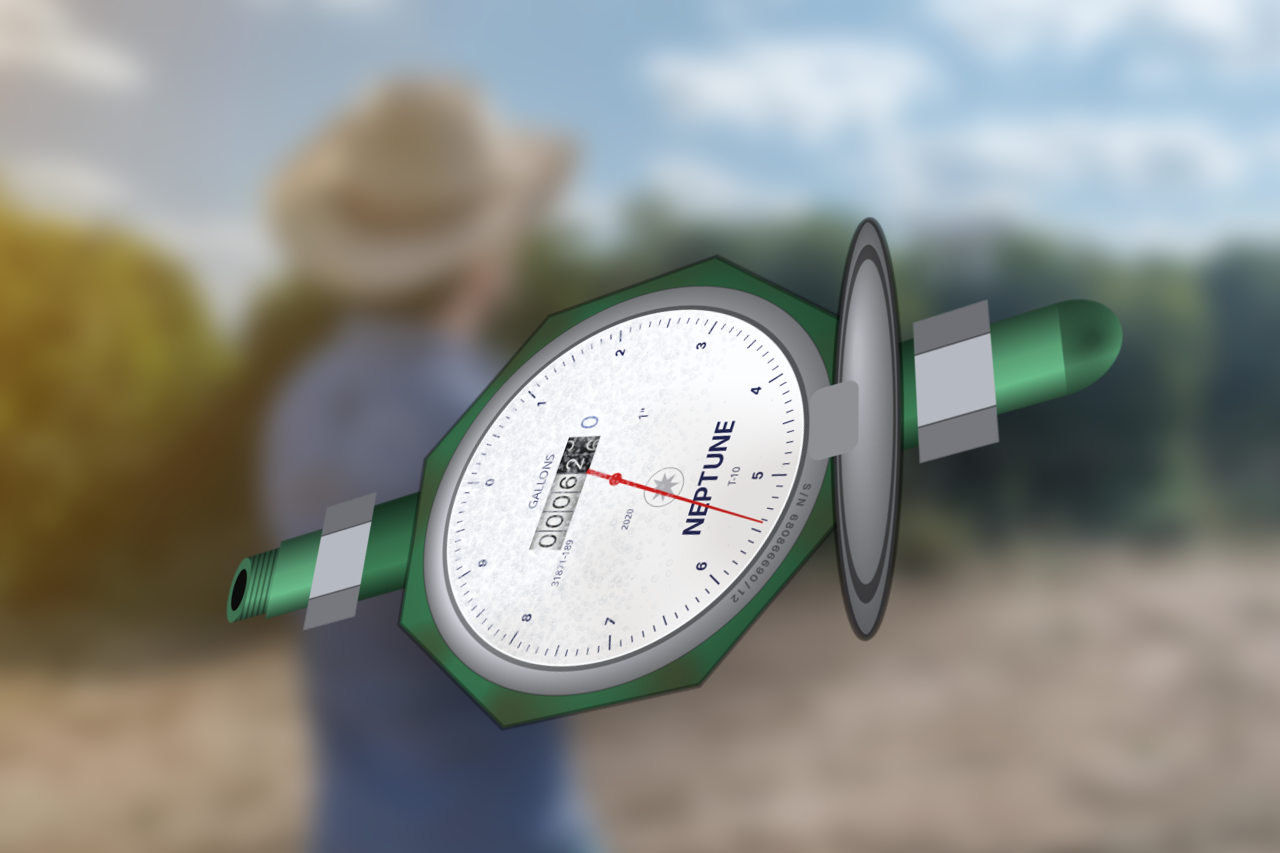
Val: 6255.4 gal
